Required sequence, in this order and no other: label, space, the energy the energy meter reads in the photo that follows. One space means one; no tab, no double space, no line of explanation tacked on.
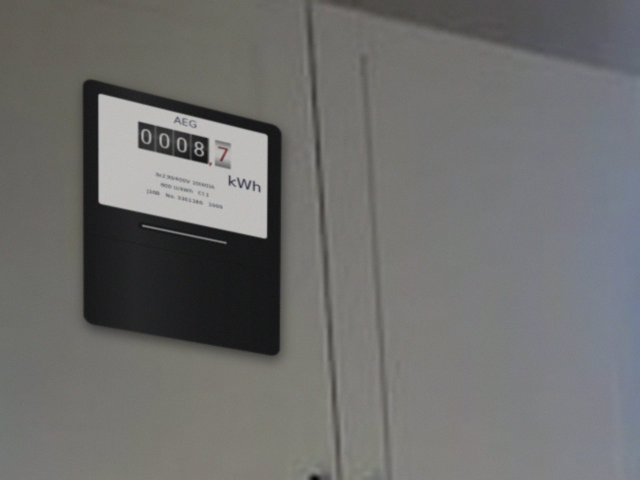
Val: 8.7 kWh
